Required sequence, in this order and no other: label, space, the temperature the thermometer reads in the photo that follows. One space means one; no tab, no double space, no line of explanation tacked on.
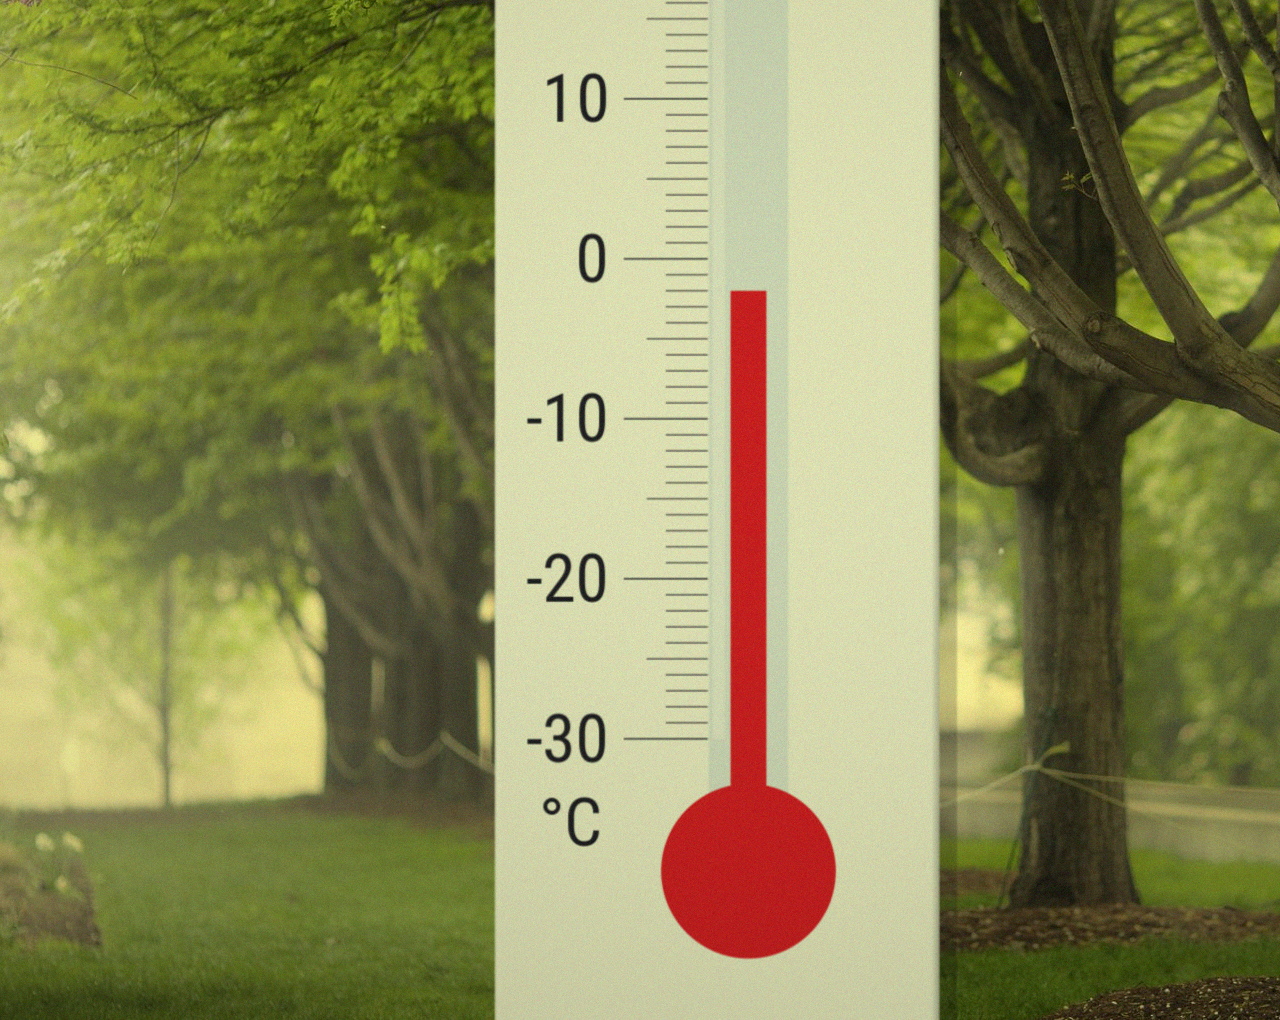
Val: -2 °C
